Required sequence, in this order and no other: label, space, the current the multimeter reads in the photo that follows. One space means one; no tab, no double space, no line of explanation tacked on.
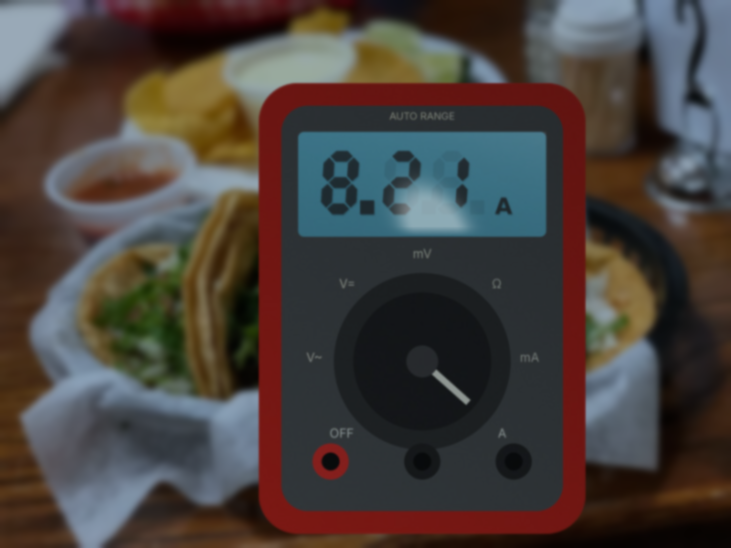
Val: 8.21 A
